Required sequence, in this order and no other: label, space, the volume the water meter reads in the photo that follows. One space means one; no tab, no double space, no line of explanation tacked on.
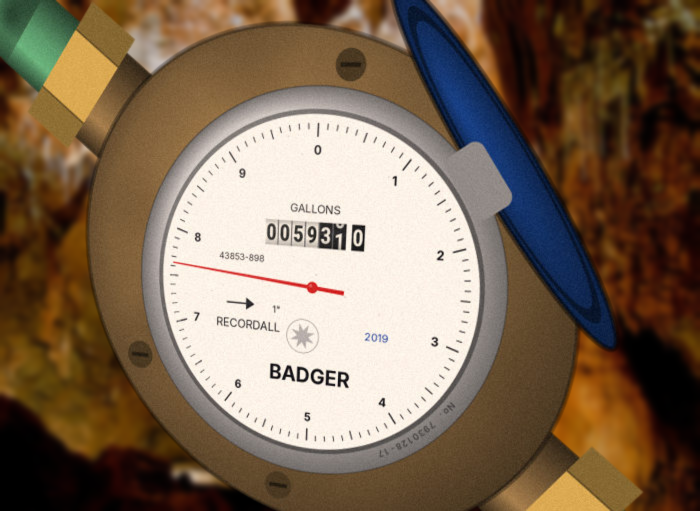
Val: 59307.6 gal
